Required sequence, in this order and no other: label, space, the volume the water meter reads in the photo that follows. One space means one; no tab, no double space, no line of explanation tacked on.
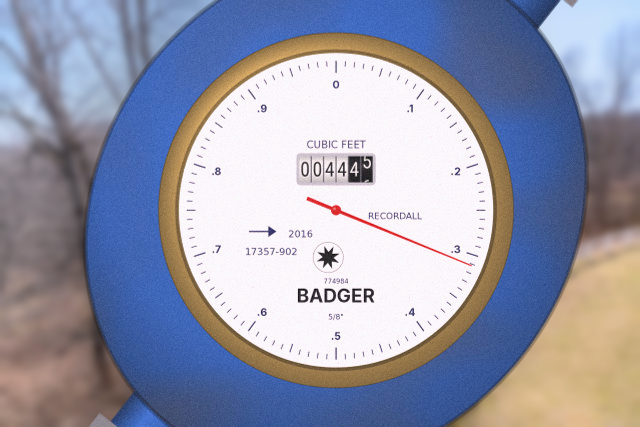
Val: 4445.31 ft³
